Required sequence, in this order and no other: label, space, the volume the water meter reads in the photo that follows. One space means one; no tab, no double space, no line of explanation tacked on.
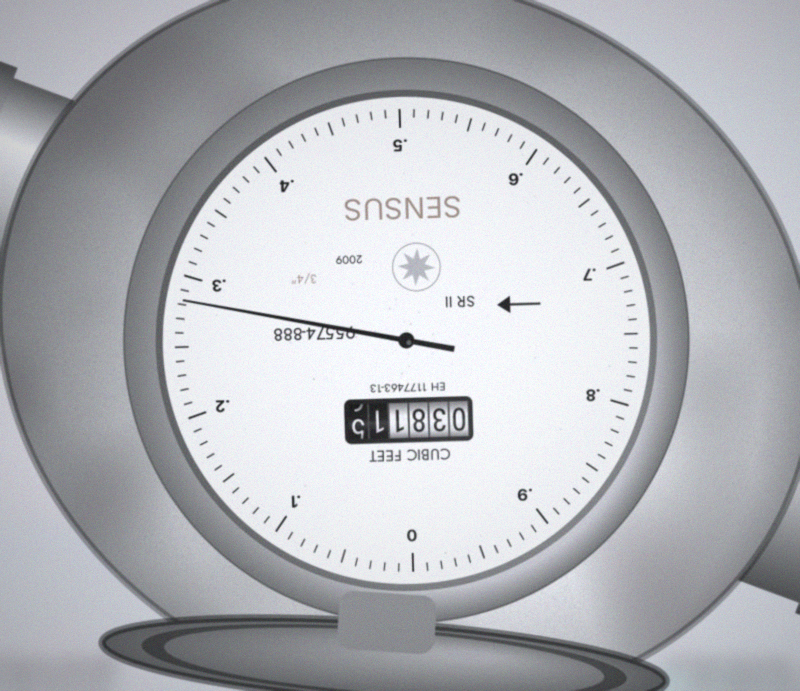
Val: 38115.28 ft³
